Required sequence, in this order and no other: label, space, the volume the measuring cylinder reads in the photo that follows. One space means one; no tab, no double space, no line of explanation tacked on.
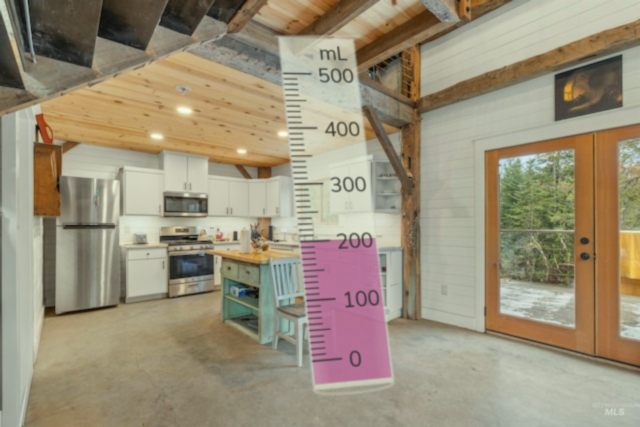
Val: 200 mL
